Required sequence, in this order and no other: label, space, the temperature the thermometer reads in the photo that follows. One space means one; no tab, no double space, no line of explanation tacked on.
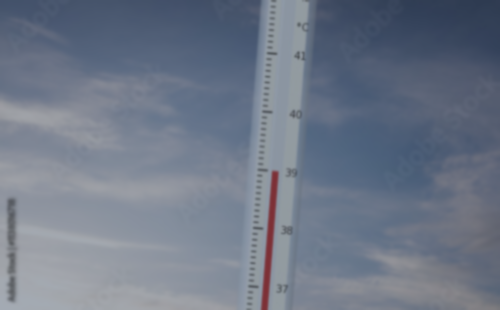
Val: 39 °C
